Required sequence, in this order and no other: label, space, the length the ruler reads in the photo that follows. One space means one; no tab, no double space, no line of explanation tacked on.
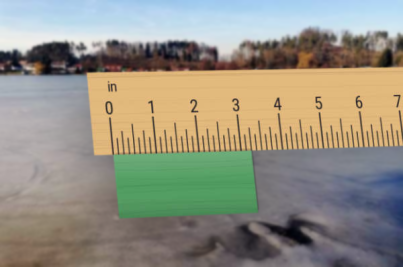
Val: 3.25 in
